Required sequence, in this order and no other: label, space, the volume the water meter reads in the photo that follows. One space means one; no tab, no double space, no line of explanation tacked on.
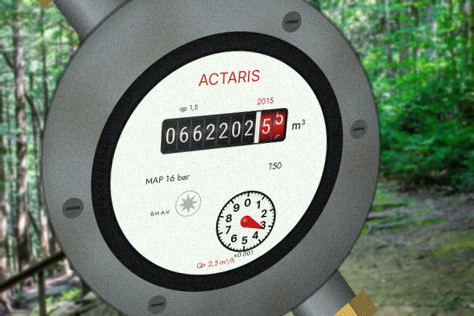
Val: 662202.553 m³
